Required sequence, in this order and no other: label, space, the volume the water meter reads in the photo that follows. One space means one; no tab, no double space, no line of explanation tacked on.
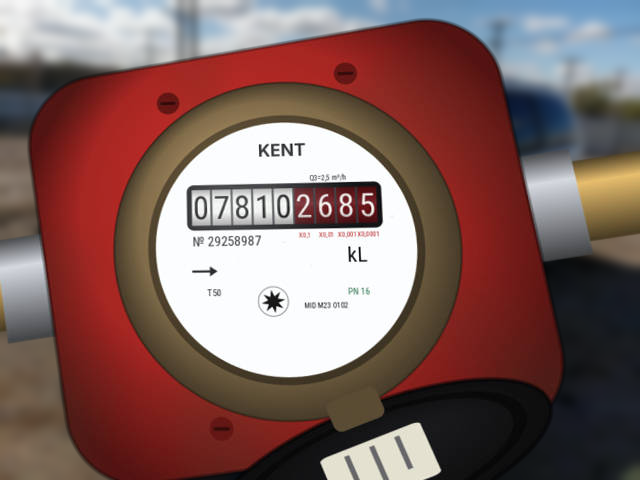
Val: 7810.2685 kL
